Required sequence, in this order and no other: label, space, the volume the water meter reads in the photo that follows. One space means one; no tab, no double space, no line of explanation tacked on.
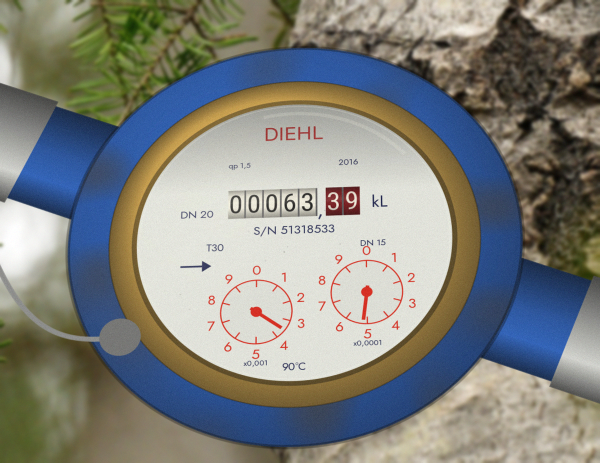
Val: 63.3935 kL
